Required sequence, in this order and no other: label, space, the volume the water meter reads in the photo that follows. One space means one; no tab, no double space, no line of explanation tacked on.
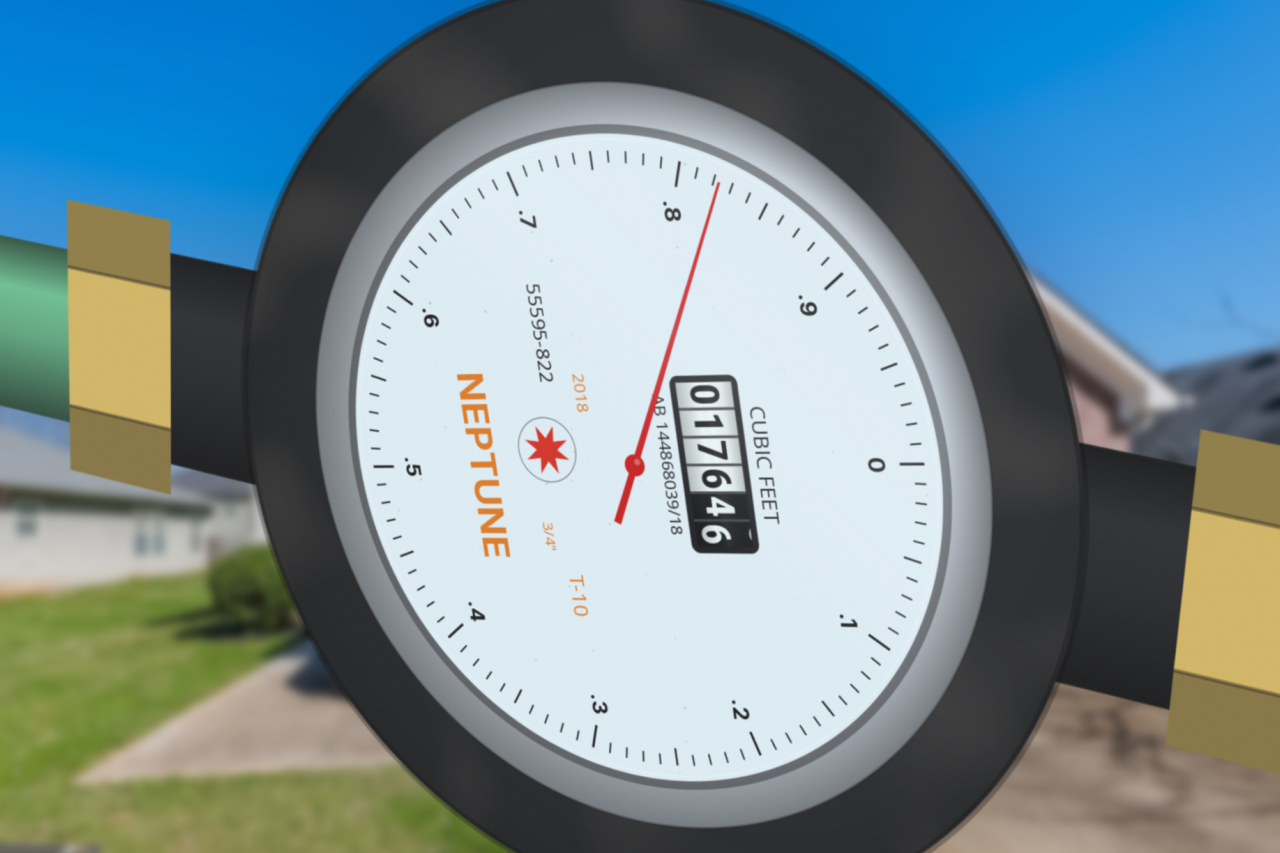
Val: 17645.82 ft³
